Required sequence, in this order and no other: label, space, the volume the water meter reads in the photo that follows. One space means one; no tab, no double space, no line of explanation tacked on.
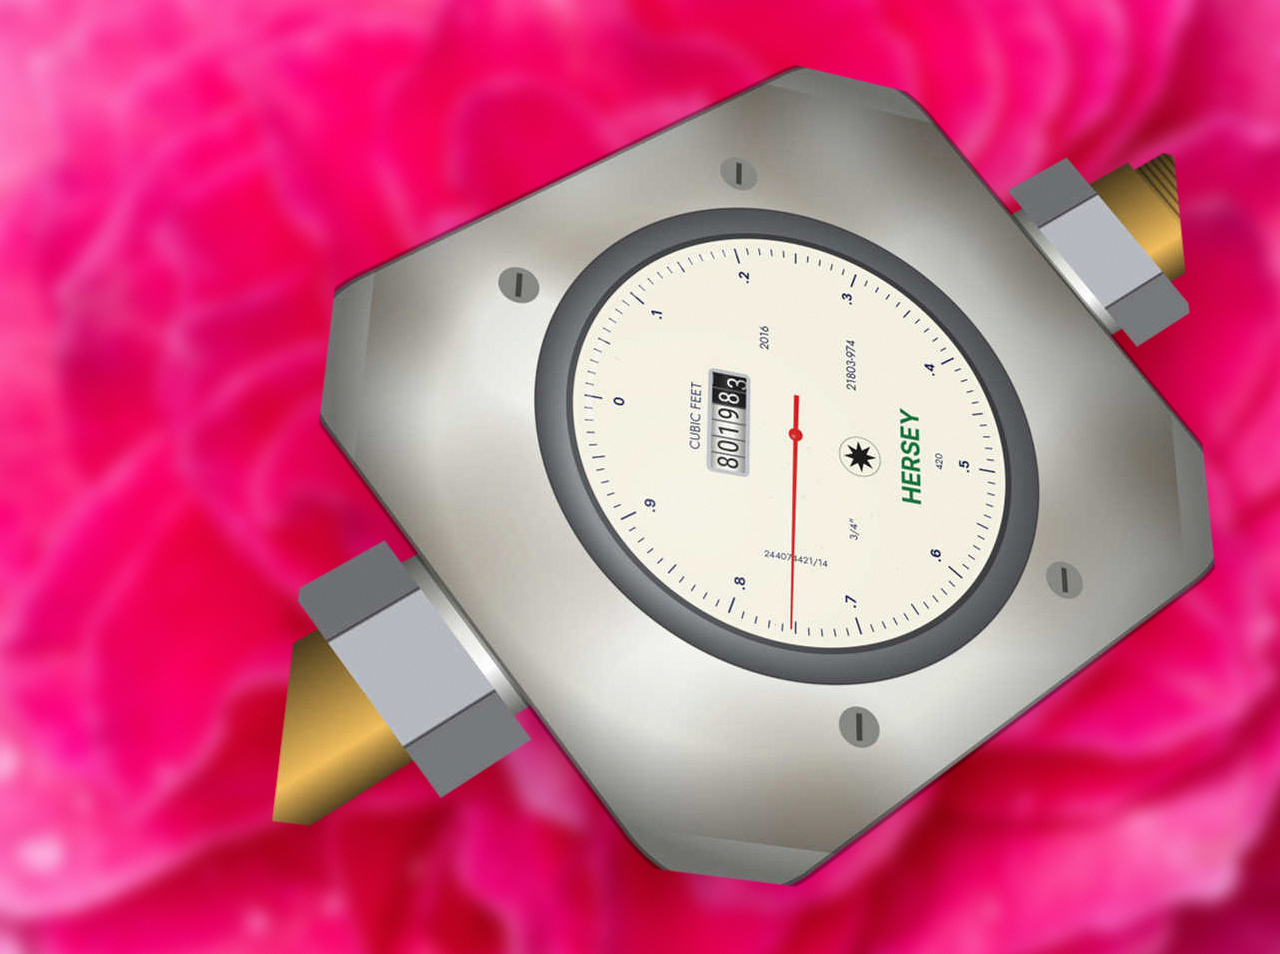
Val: 801982.75 ft³
